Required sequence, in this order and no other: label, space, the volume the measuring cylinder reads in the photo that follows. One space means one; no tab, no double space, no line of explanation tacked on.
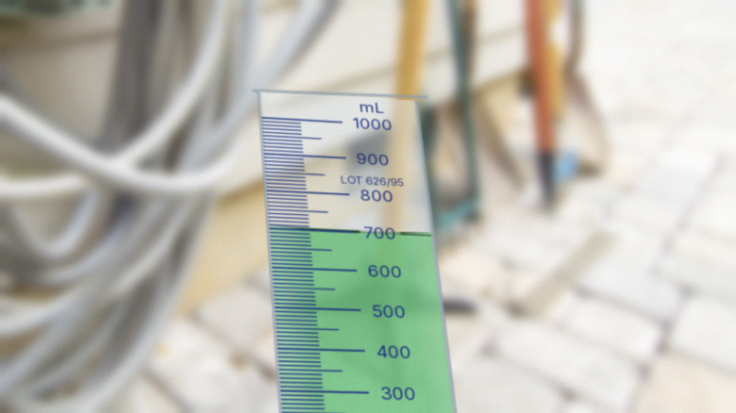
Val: 700 mL
